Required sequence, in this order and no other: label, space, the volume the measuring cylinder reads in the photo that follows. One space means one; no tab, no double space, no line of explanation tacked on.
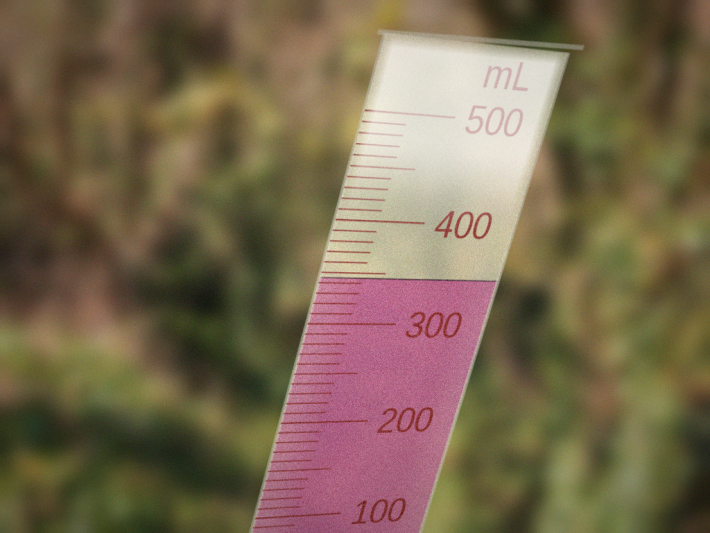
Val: 345 mL
